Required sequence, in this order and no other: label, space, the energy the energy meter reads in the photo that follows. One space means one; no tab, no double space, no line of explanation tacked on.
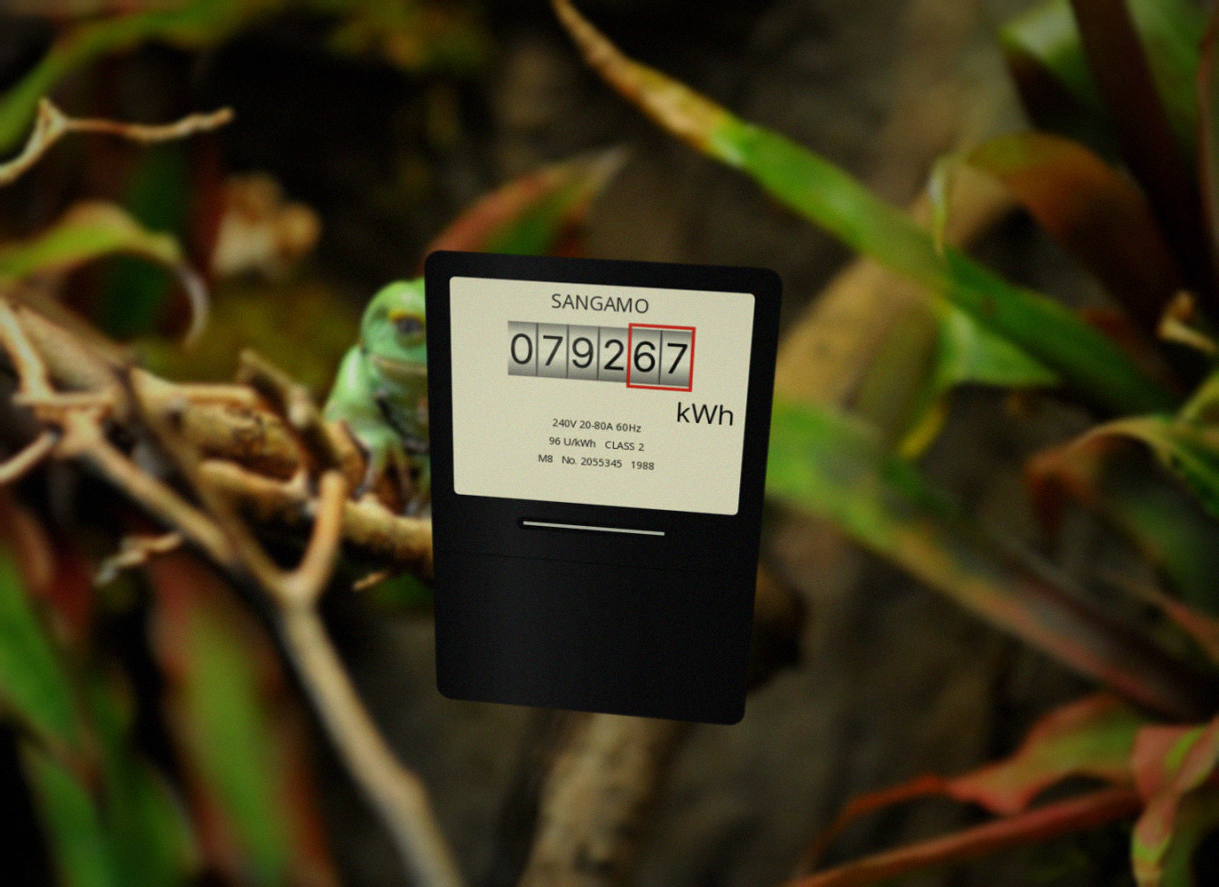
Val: 792.67 kWh
